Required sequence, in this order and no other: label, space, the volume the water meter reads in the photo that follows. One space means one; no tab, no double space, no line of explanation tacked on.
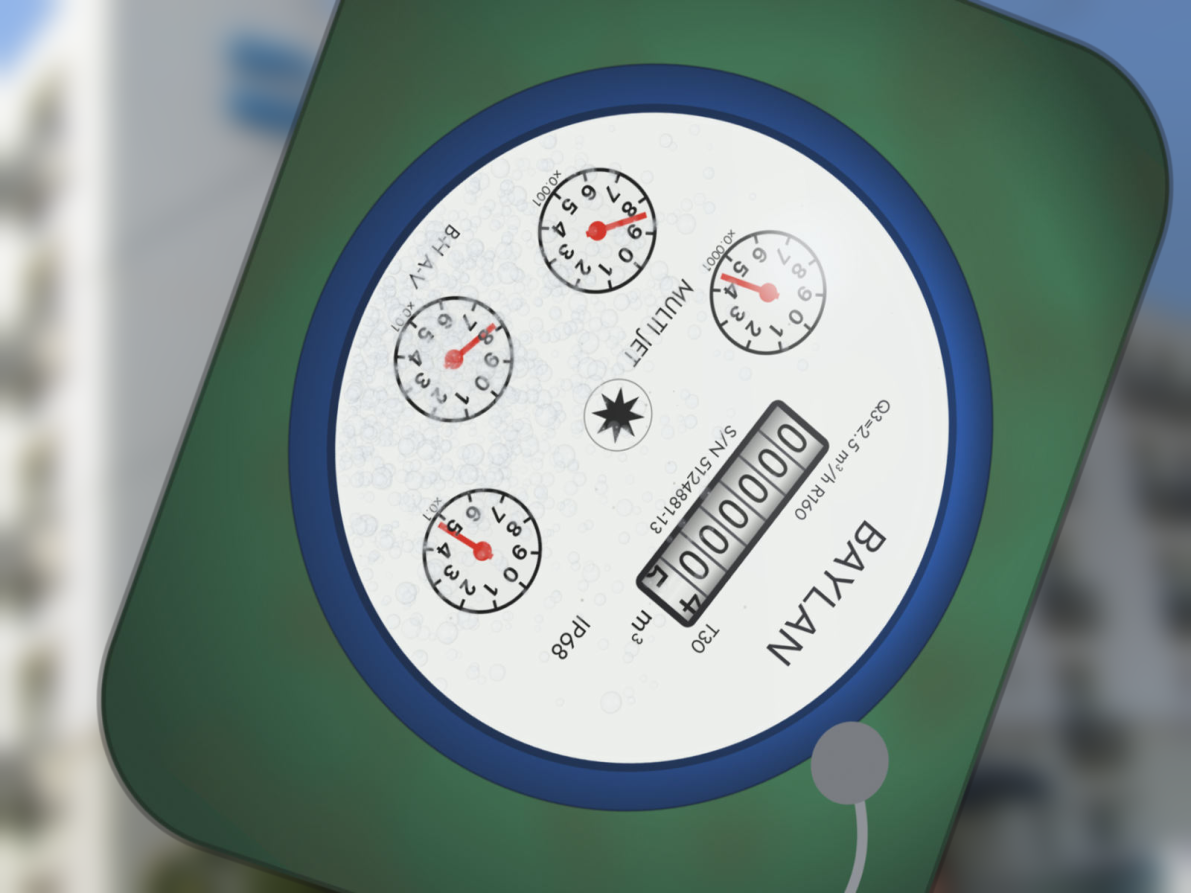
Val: 4.4784 m³
